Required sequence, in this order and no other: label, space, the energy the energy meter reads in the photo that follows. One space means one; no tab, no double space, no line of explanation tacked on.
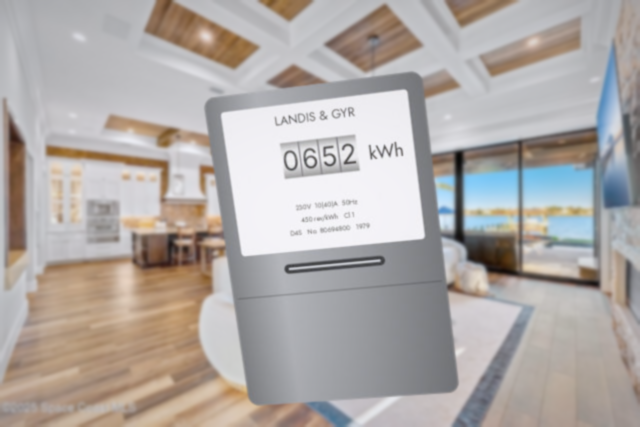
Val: 652 kWh
